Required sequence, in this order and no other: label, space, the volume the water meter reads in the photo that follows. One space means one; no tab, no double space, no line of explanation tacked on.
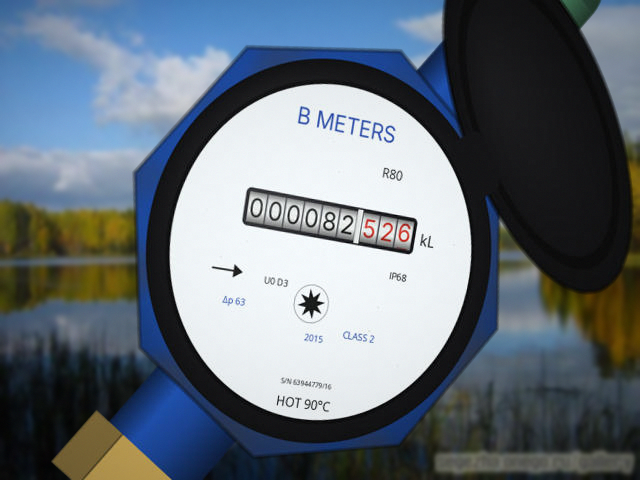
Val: 82.526 kL
